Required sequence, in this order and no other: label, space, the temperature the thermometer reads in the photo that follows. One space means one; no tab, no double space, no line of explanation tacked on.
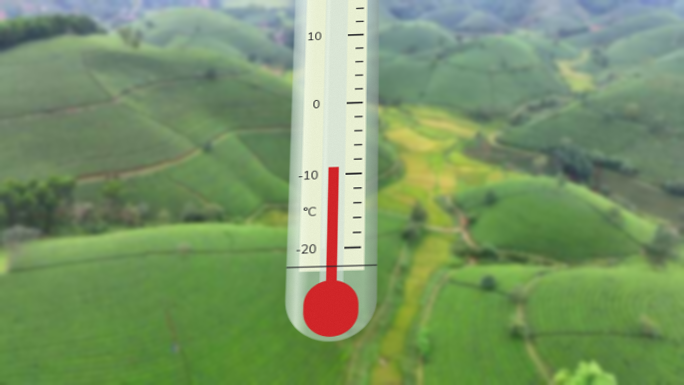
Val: -9 °C
